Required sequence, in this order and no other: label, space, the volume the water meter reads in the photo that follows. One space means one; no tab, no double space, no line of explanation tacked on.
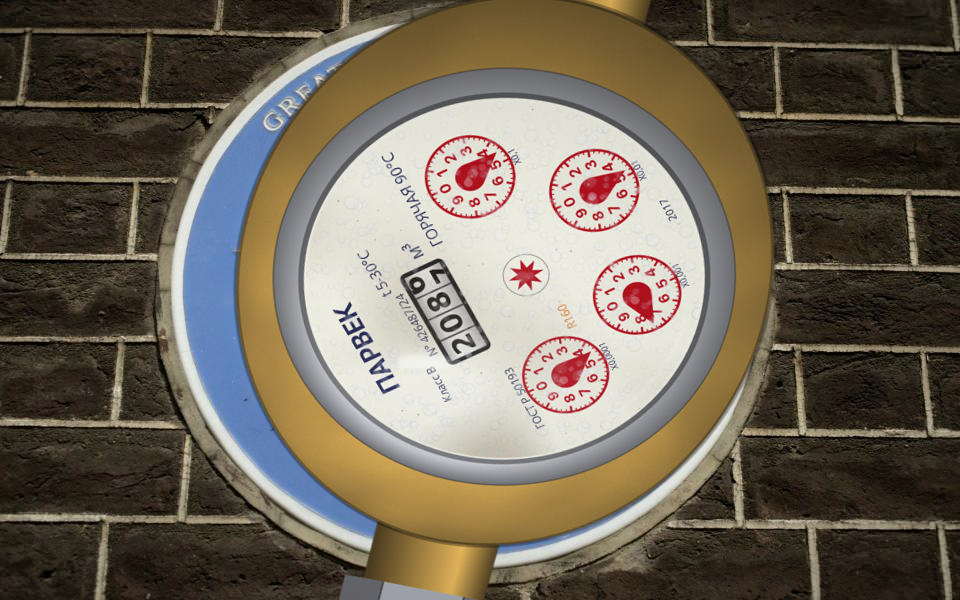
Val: 2086.4474 m³
